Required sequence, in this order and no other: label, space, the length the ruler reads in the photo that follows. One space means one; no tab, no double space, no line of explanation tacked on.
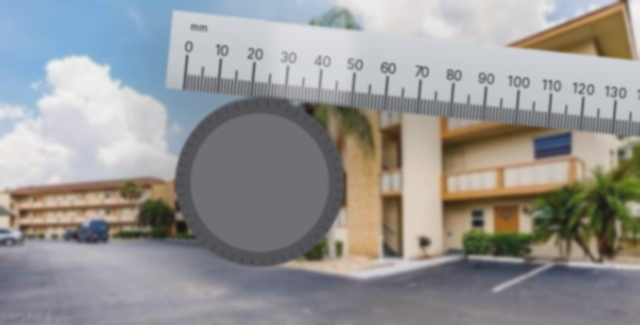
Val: 50 mm
